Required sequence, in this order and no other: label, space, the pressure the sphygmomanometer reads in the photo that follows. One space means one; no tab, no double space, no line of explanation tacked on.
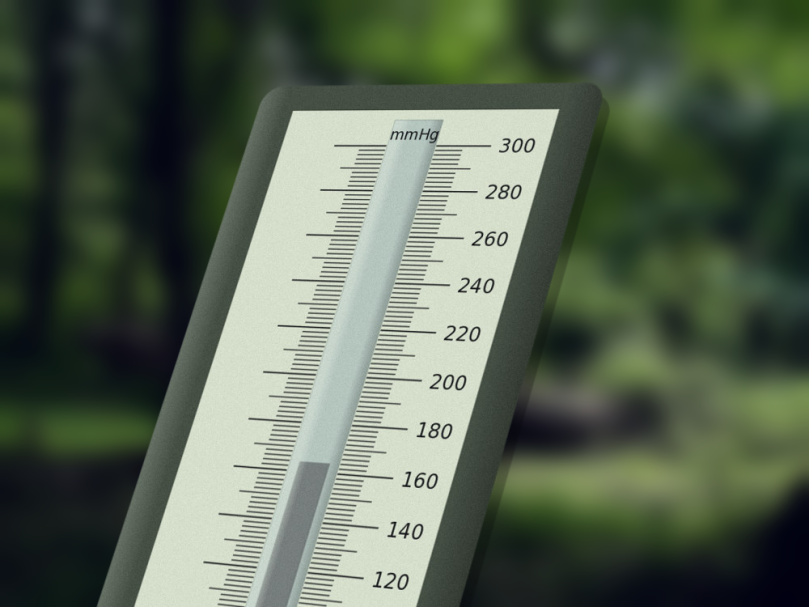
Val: 164 mmHg
